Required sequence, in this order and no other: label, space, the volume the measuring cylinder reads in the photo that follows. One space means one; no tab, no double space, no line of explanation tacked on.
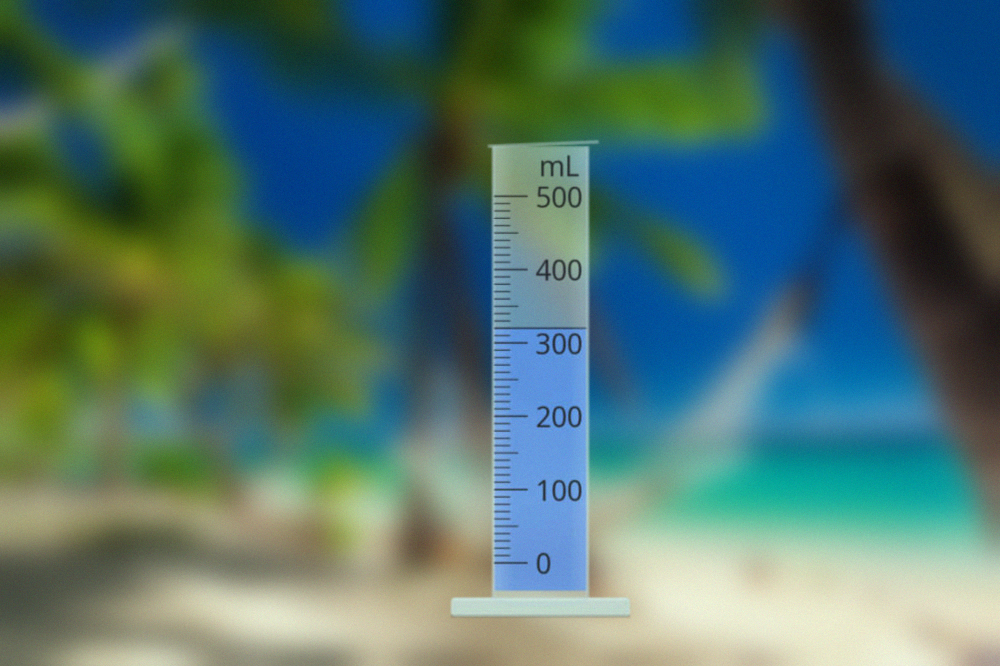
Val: 320 mL
